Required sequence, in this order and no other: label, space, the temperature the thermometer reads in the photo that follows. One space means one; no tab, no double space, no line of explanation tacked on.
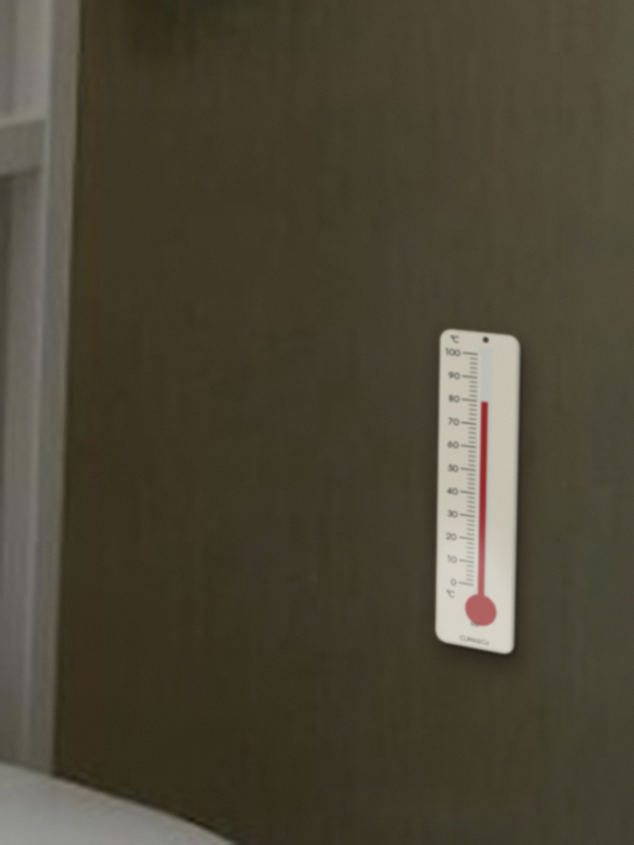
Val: 80 °C
